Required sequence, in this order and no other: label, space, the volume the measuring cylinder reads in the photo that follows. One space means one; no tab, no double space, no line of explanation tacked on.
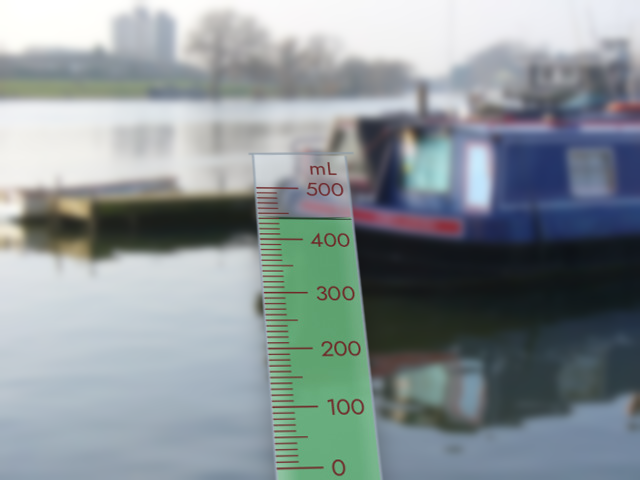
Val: 440 mL
